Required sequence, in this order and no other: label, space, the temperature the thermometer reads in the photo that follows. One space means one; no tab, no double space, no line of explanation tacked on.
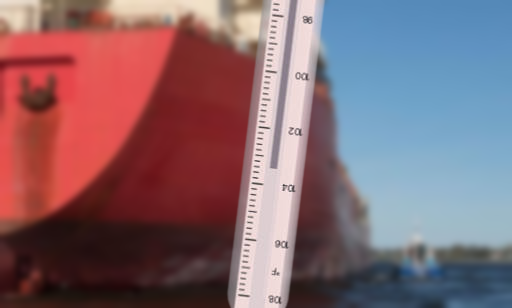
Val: 103.4 °F
